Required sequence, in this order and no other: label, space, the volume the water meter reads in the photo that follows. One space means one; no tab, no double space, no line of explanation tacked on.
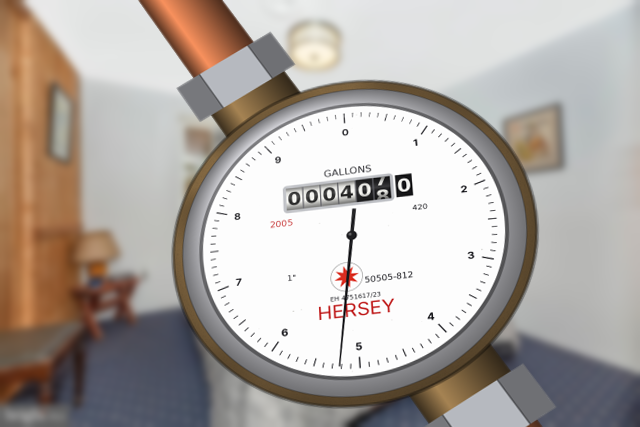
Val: 4075.2 gal
